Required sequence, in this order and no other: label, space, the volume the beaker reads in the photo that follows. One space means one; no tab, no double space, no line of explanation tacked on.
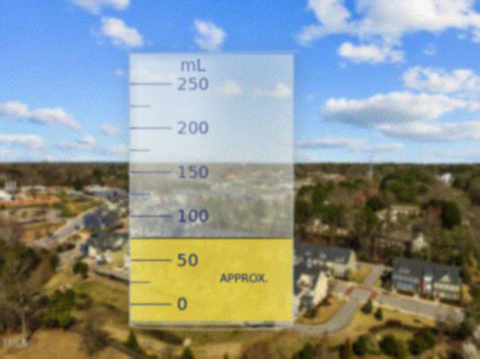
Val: 75 mL
